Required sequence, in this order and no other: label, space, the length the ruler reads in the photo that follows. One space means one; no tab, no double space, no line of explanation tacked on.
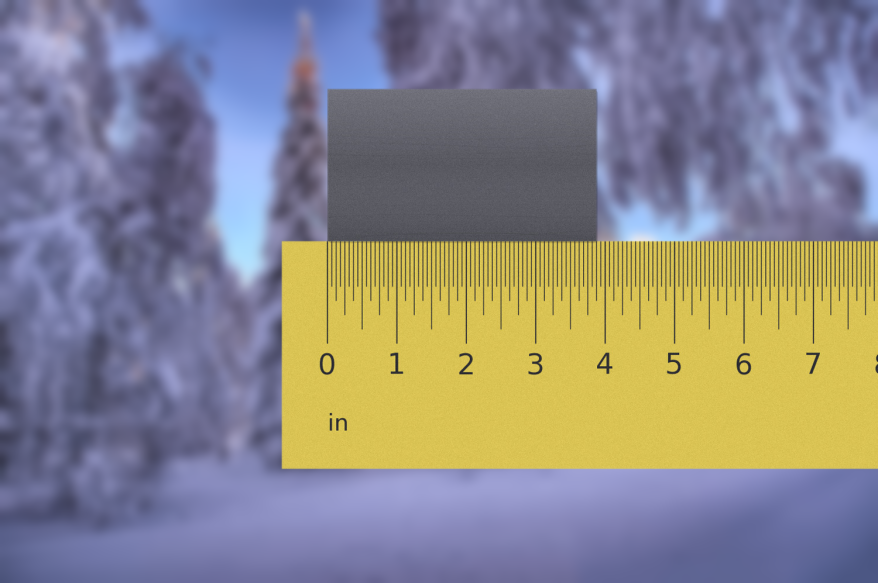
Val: 3.875 in
